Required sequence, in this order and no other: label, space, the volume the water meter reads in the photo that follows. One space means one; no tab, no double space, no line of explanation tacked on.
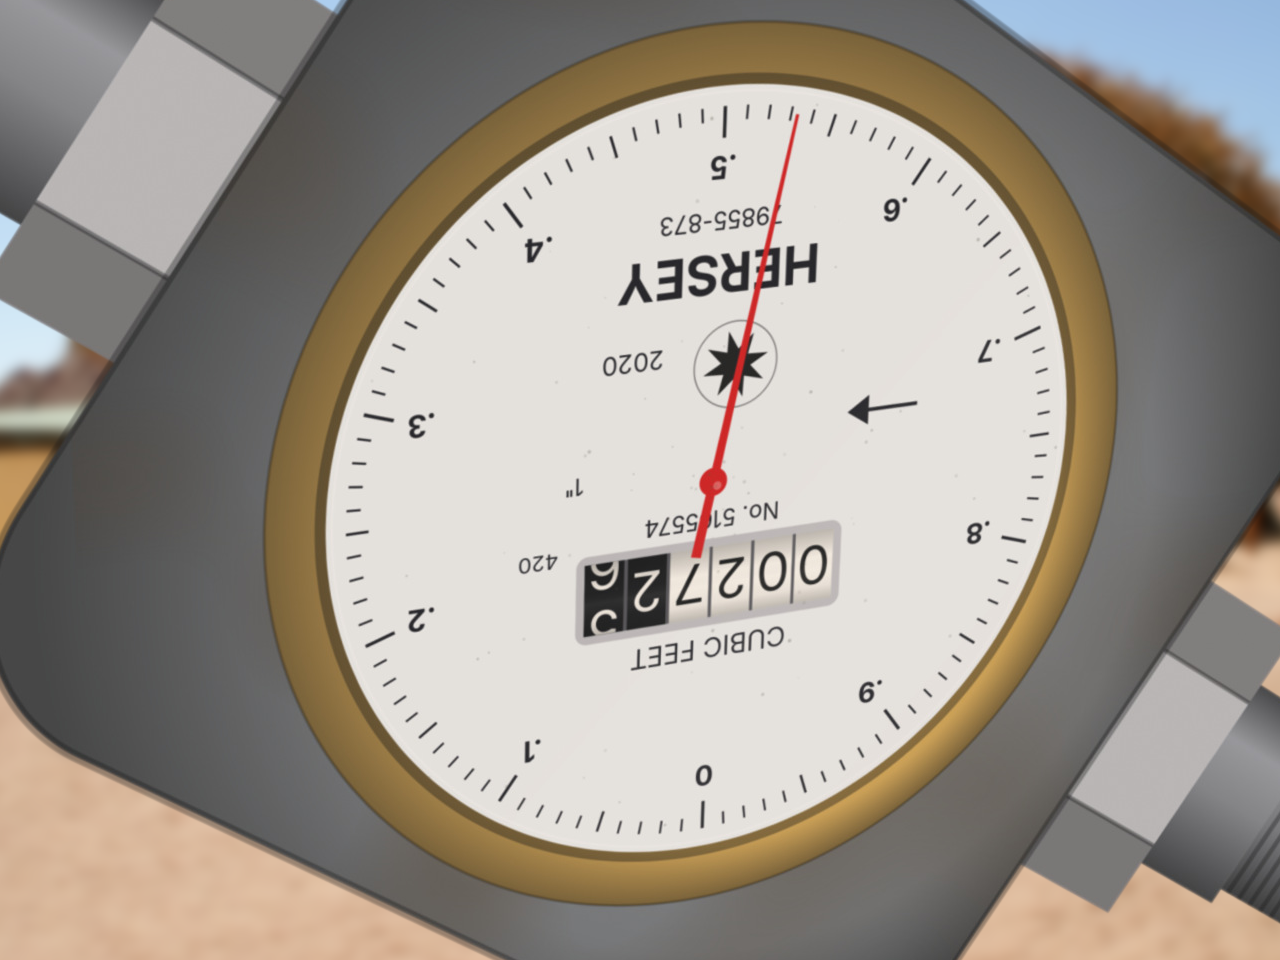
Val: 2725.53 ft³
